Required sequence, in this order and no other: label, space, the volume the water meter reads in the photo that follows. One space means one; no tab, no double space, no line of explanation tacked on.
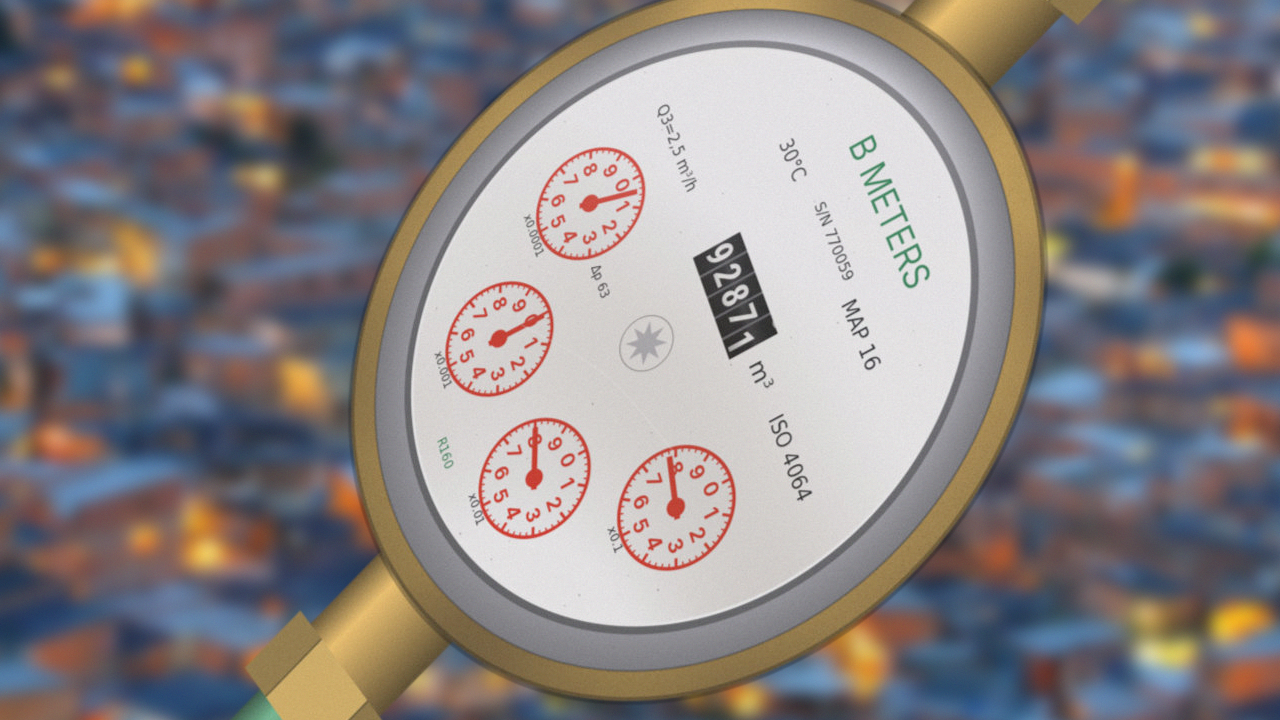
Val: 92870.7800 m³
